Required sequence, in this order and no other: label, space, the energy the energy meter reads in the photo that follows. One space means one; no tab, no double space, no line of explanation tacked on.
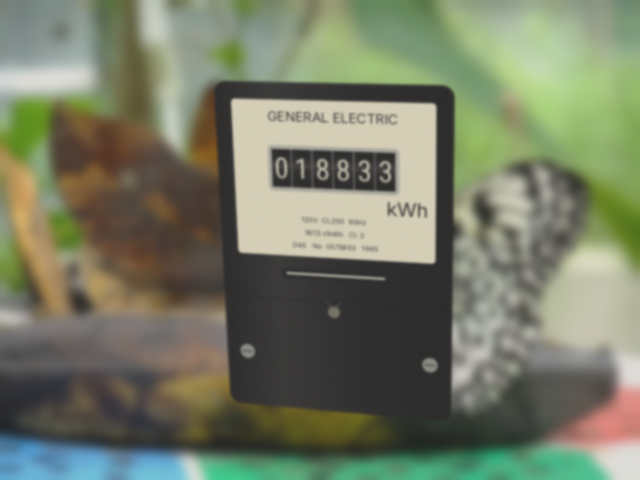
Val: 18833 kWh
